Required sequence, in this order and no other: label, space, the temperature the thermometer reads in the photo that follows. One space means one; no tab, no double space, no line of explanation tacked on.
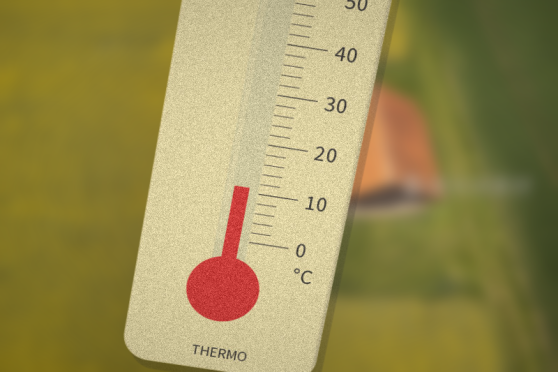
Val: 11 °C
